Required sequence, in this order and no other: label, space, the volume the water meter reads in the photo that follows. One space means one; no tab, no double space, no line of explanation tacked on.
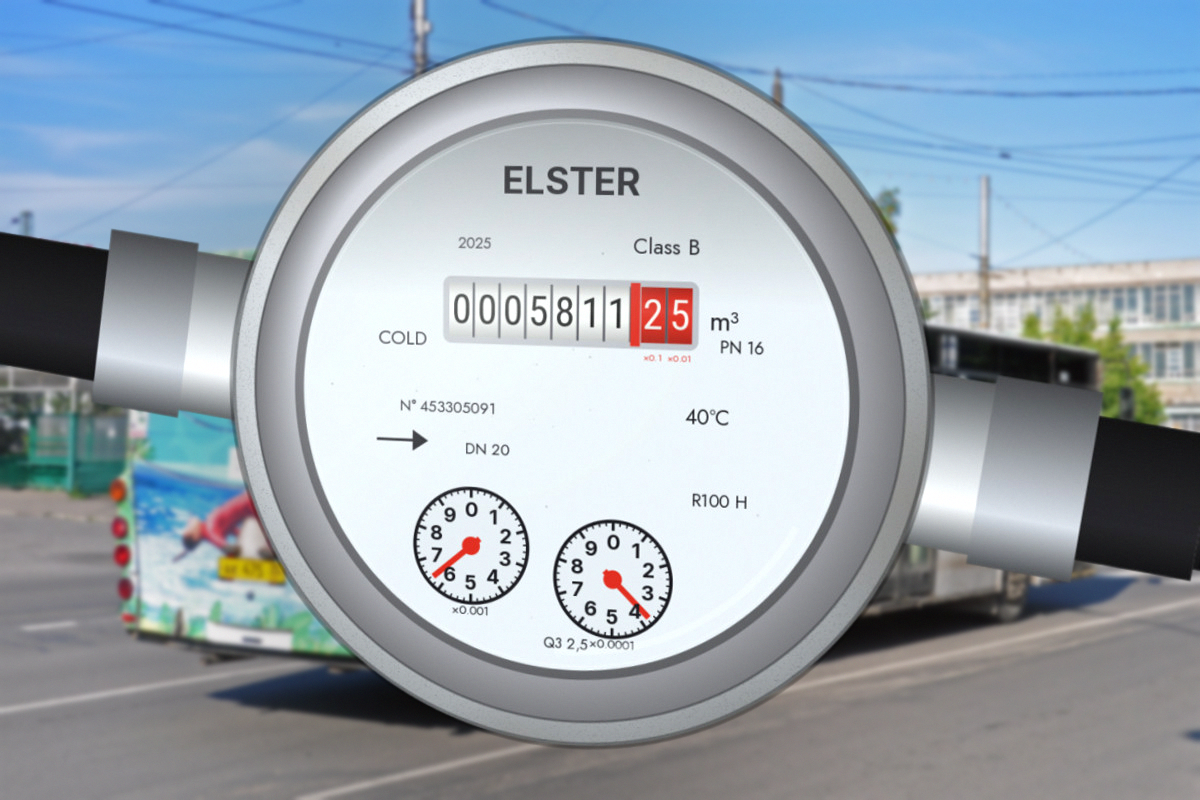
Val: 5811.2563 m³
